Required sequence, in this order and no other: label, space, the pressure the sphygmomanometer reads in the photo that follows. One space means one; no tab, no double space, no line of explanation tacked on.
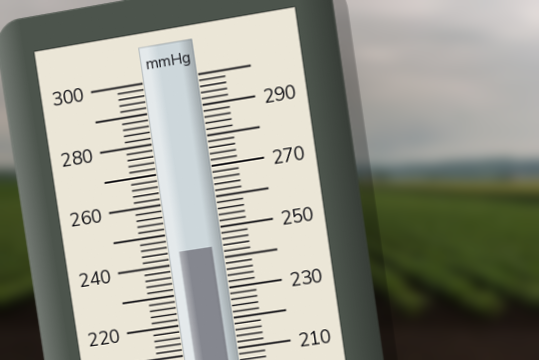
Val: 244 mmHg
